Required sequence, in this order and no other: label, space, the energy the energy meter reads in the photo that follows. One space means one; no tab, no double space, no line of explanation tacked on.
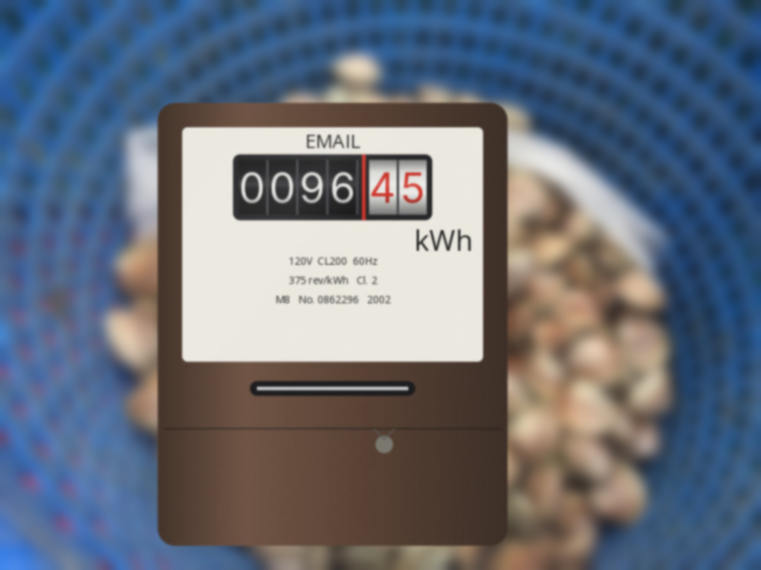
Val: 96.45 kWh
